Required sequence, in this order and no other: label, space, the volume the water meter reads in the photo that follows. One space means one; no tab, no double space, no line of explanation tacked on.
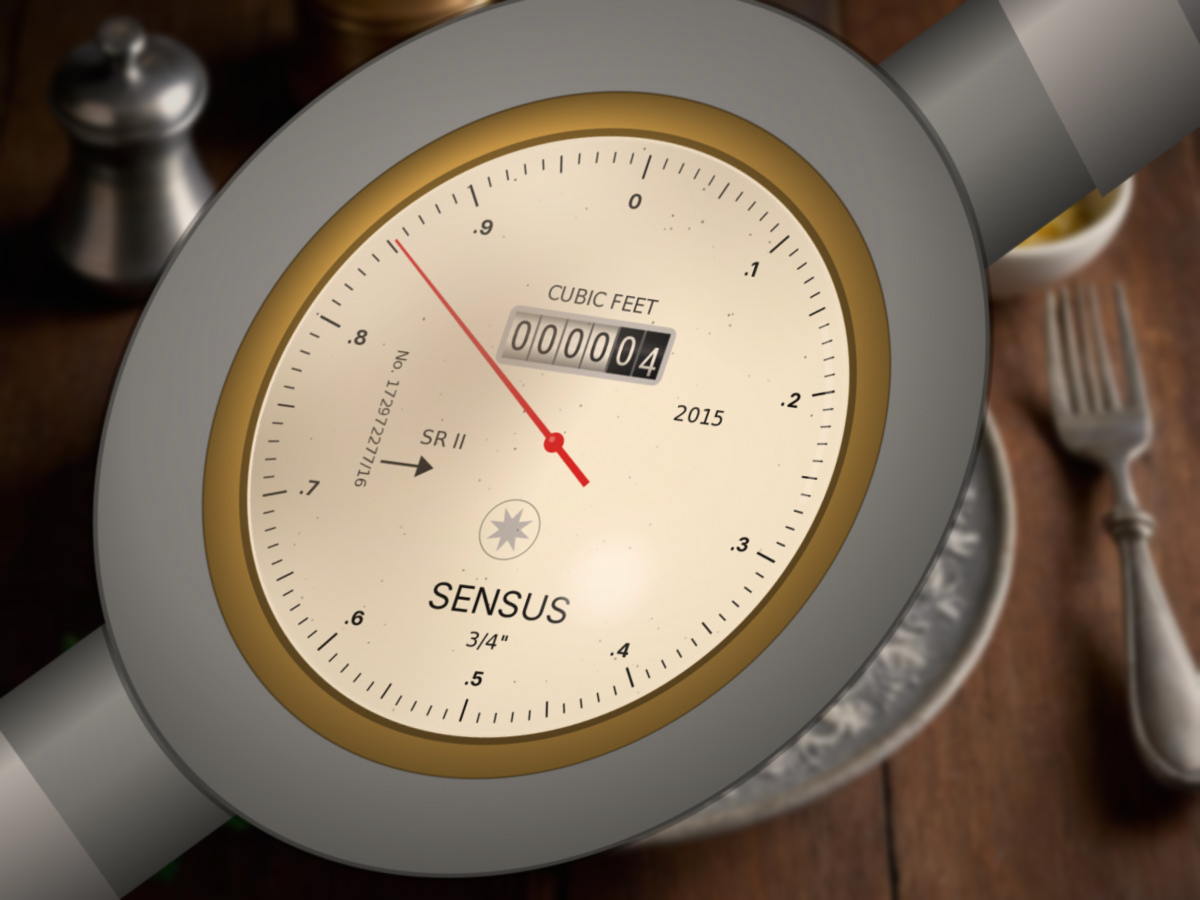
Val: 3.85 ft³
